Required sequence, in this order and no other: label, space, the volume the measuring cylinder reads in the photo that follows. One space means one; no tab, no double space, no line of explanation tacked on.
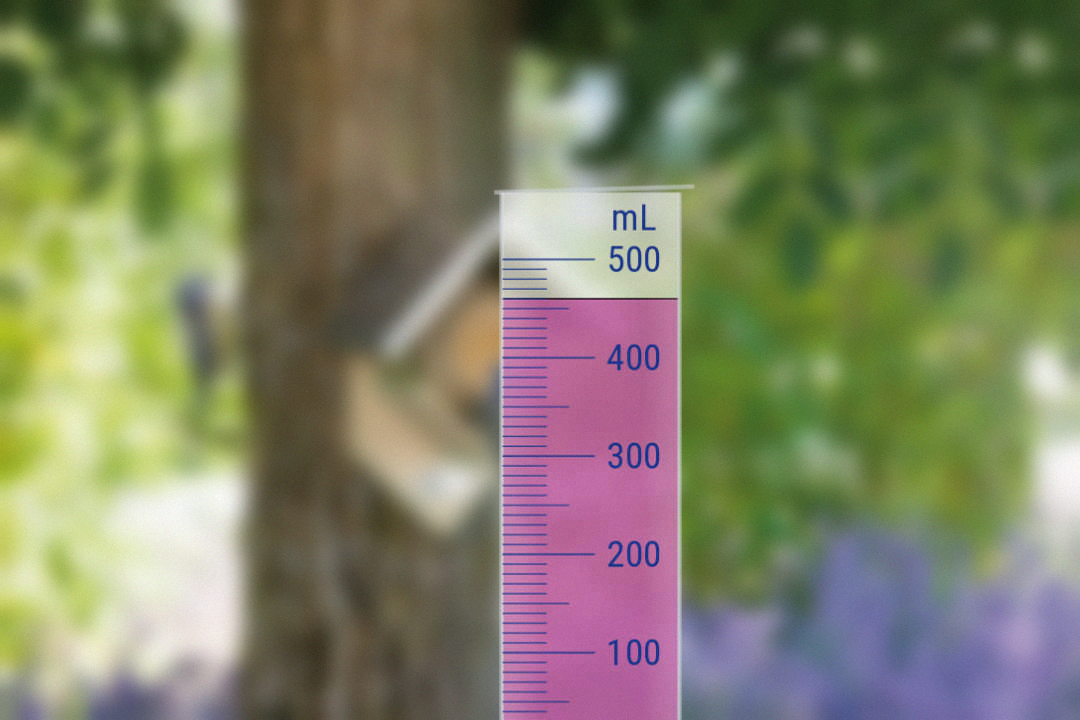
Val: 460 mL
